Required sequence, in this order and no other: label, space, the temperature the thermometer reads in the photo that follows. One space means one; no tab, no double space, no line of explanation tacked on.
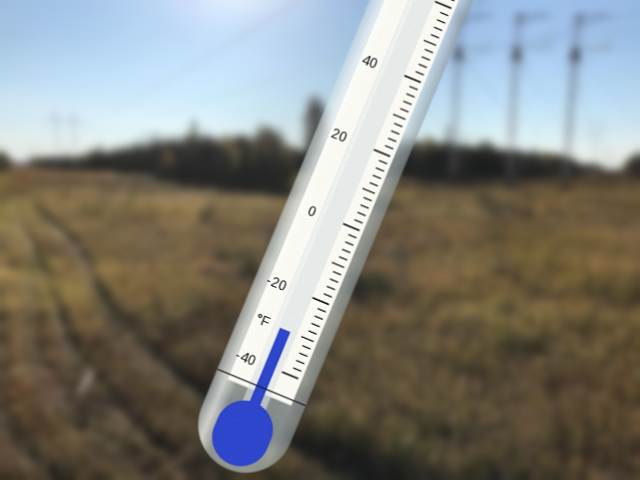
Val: -30 °F
